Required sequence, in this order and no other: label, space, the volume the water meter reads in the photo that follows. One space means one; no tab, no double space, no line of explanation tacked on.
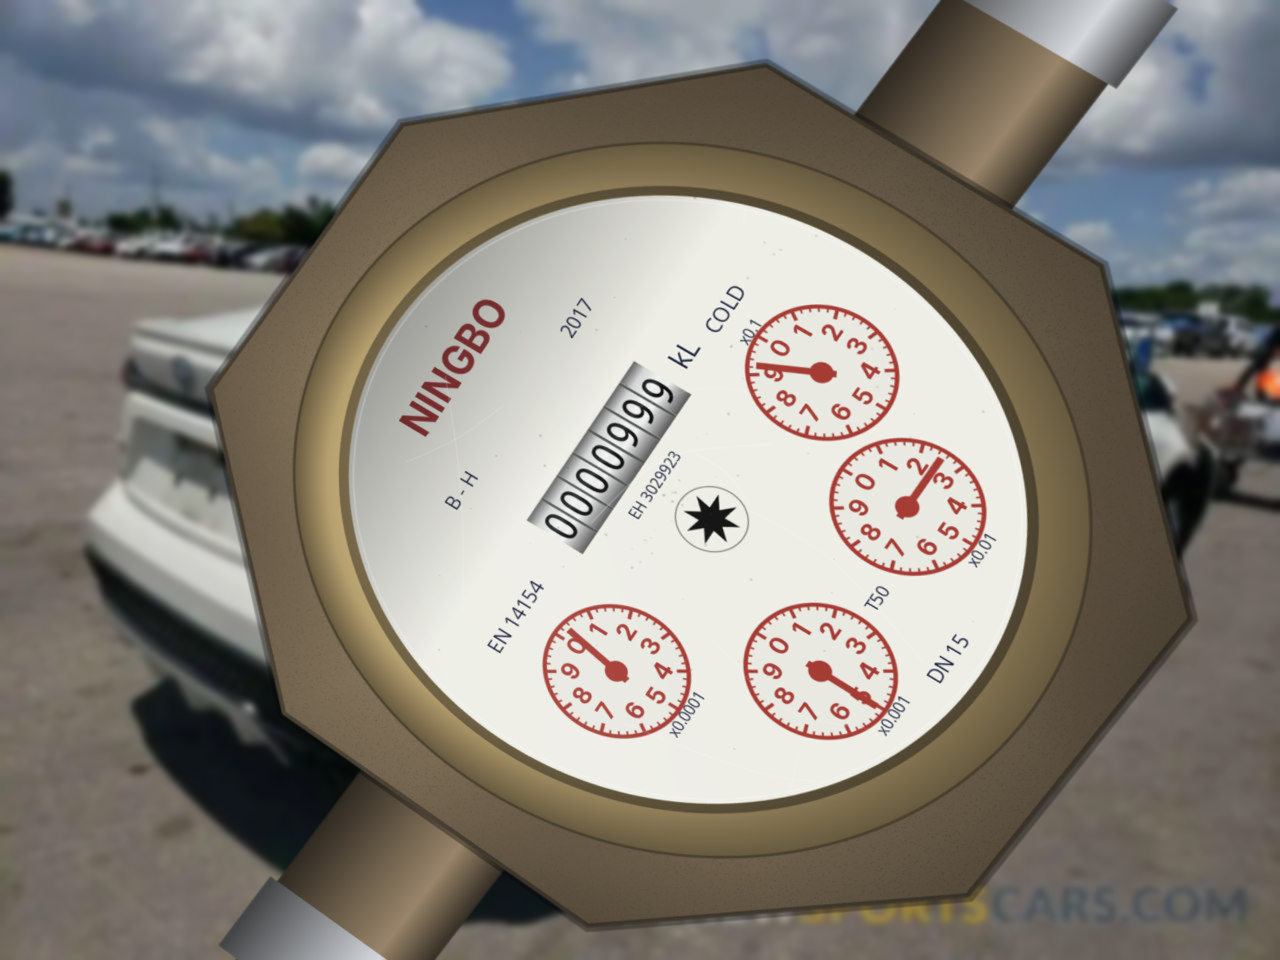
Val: 998.9250 kL
